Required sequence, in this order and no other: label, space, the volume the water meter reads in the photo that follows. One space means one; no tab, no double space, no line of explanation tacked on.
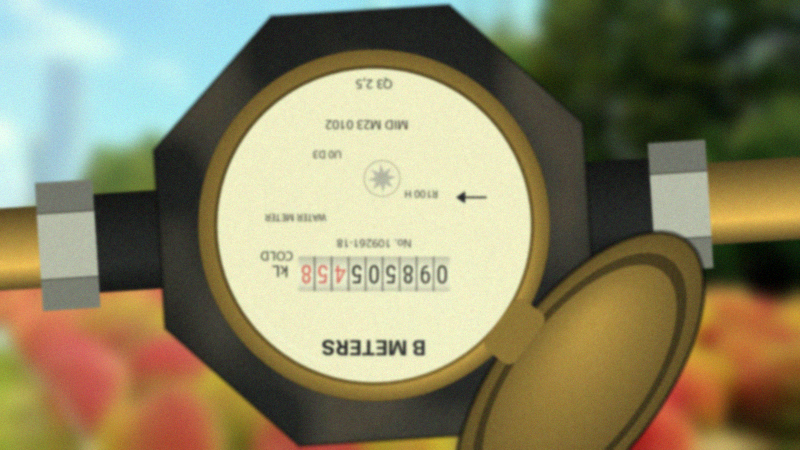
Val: 98505.458 kL
